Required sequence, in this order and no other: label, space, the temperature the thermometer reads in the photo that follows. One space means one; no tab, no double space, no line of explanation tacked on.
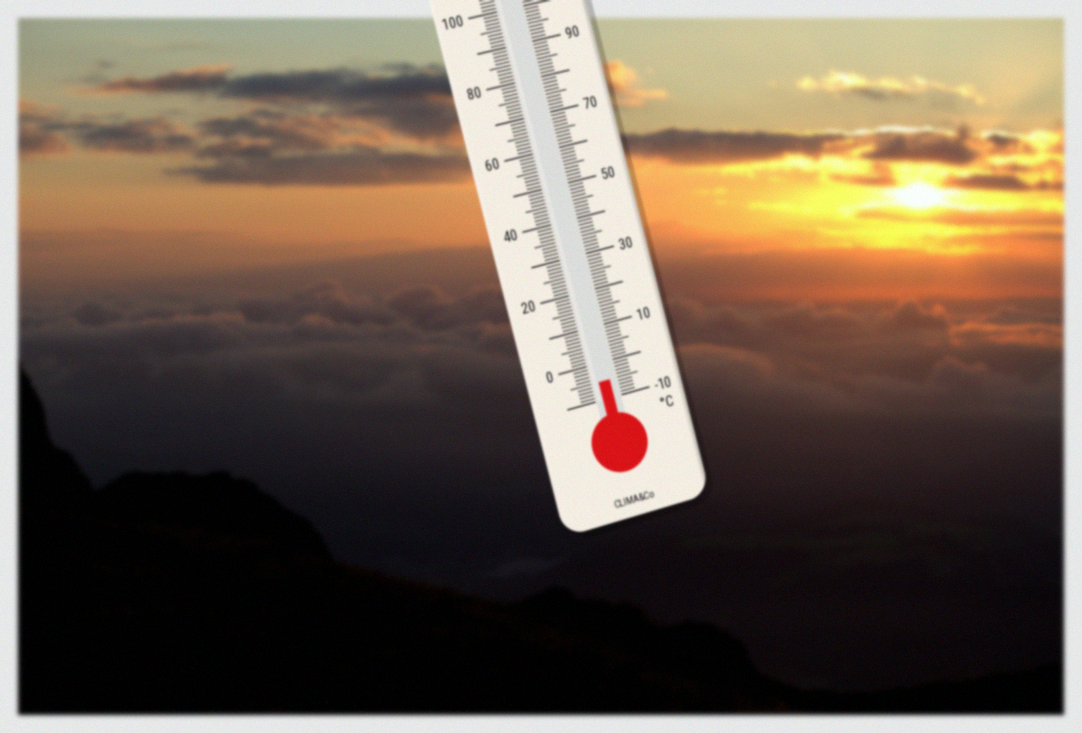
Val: -5 °C
